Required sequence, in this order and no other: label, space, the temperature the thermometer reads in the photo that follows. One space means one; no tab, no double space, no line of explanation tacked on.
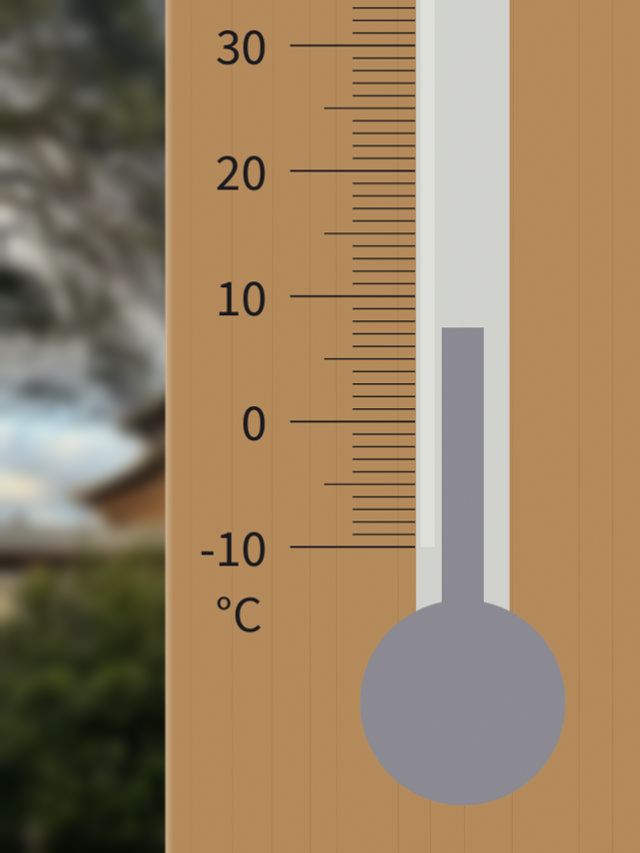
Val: 7.5 °C
